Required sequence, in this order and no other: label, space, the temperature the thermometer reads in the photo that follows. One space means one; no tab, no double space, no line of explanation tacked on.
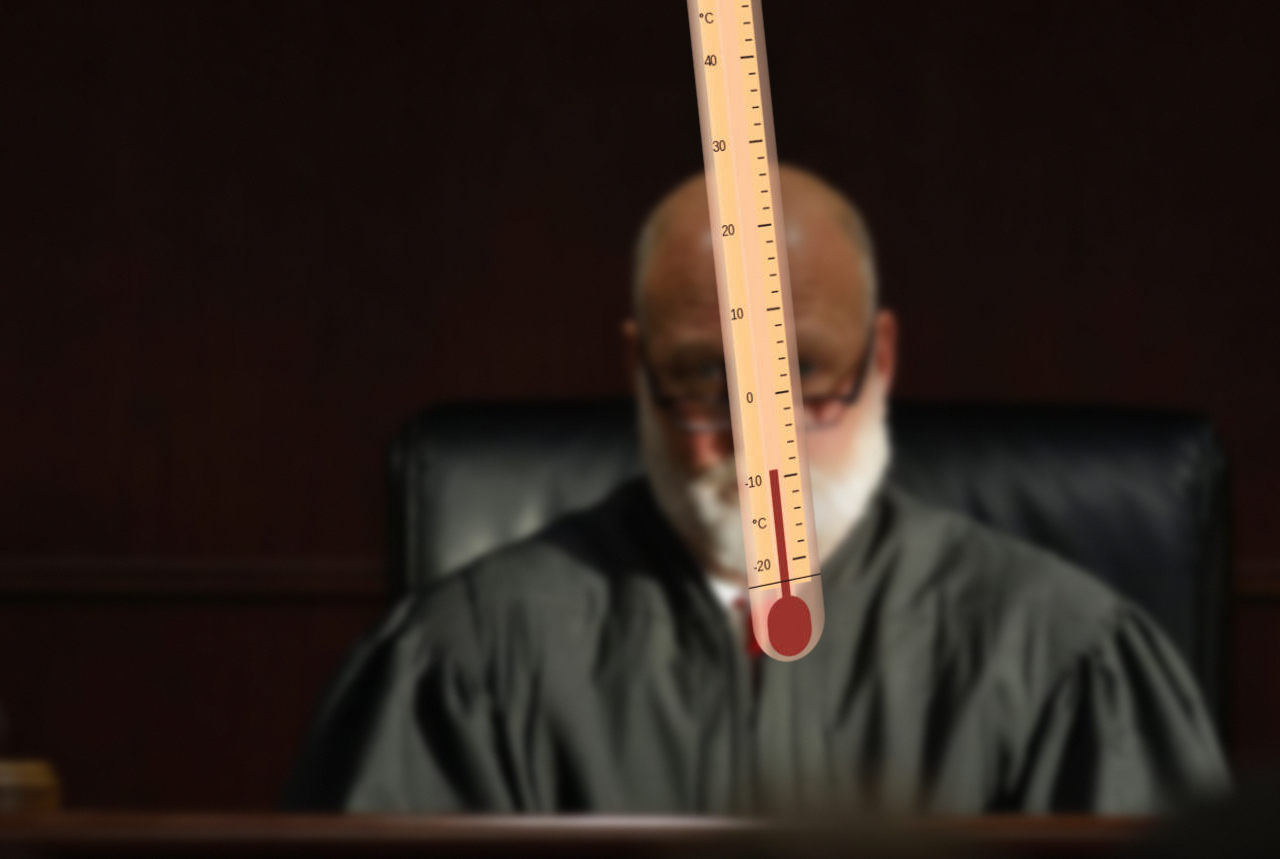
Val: -9 °C
